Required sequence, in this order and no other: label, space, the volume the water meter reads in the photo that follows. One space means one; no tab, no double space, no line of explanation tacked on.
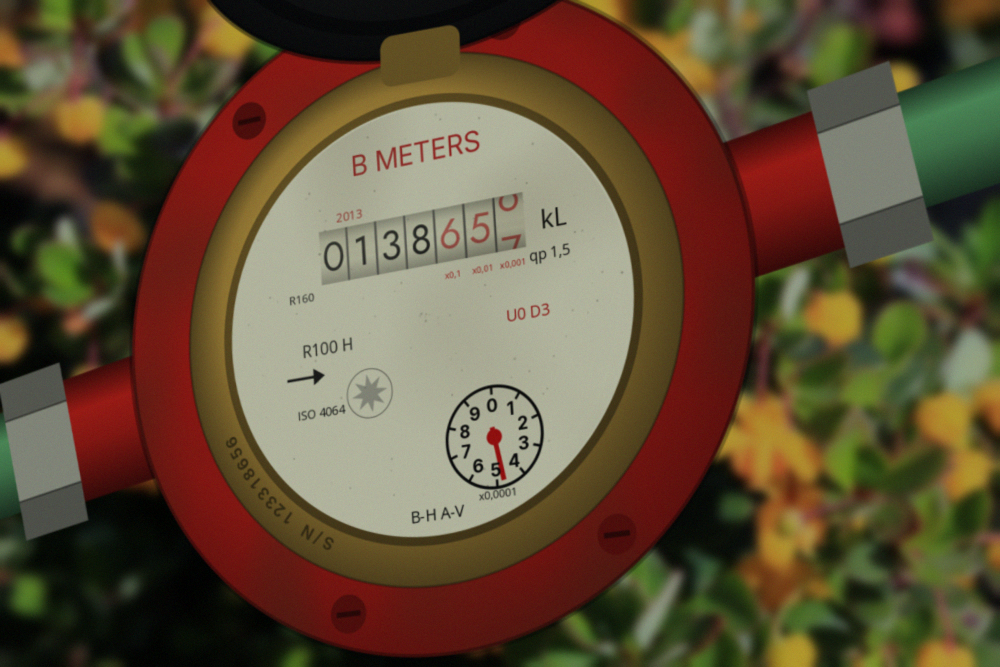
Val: 138.6564 kL
